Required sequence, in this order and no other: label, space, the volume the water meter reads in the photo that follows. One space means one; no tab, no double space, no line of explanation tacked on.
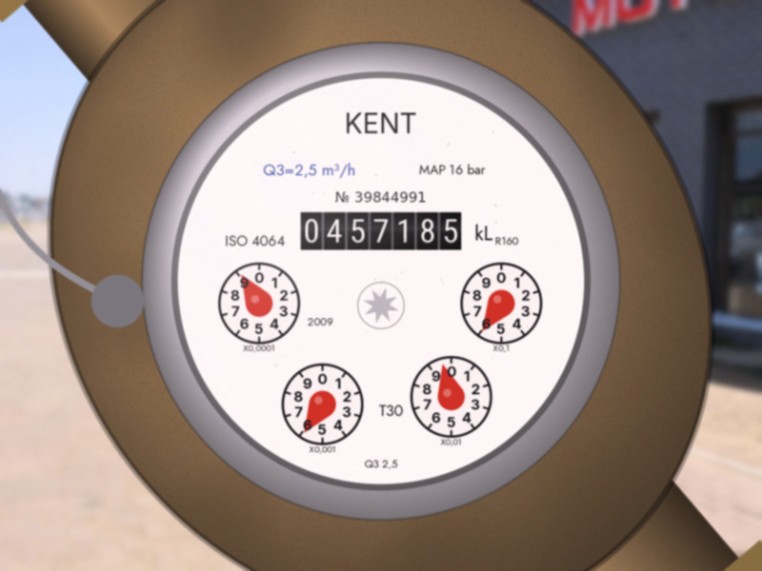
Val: 457185.5959 kL
